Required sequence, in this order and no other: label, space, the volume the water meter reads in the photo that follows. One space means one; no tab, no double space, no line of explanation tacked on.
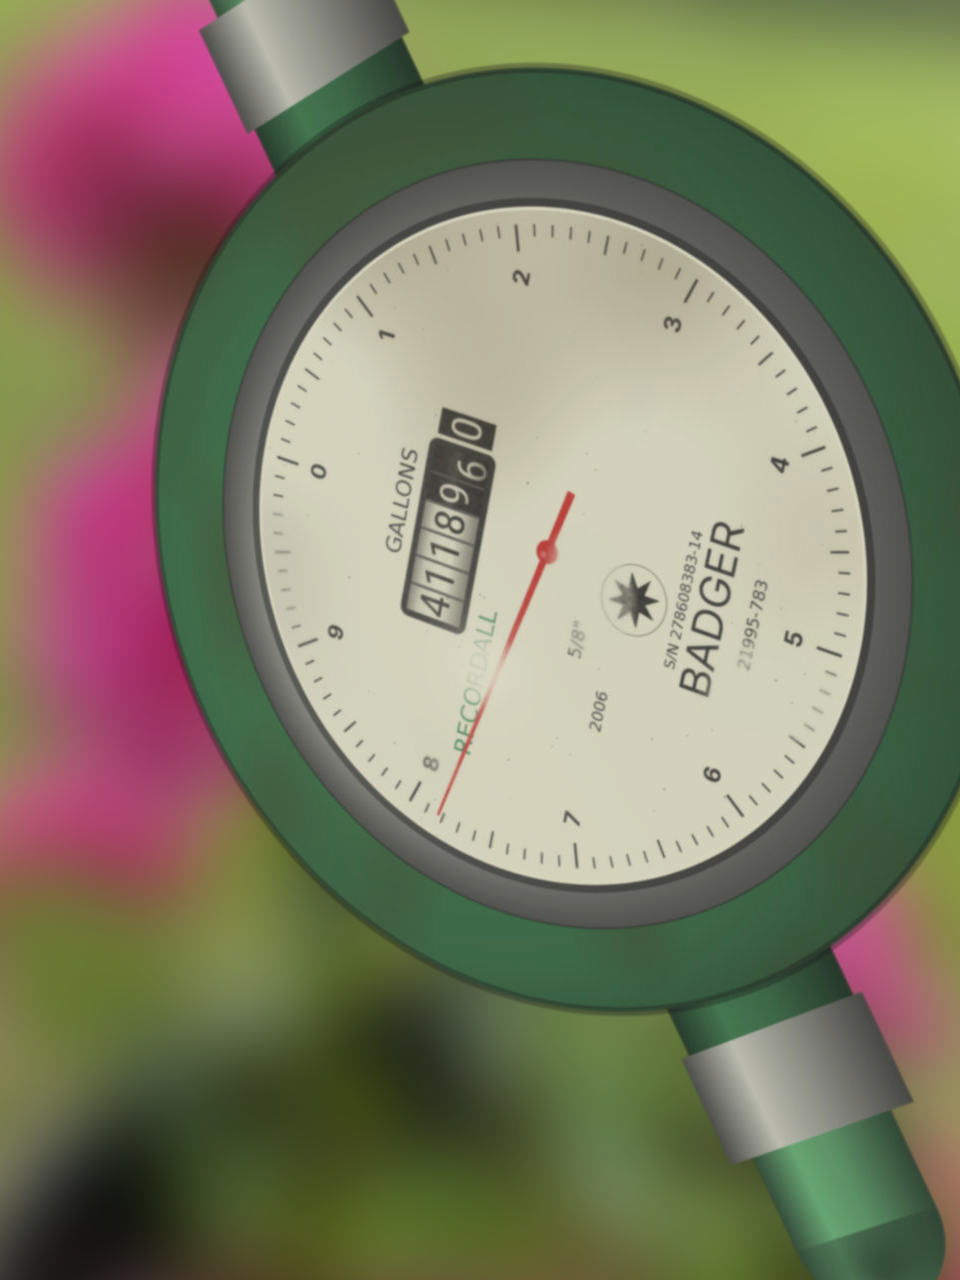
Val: 4118957.8 gal
